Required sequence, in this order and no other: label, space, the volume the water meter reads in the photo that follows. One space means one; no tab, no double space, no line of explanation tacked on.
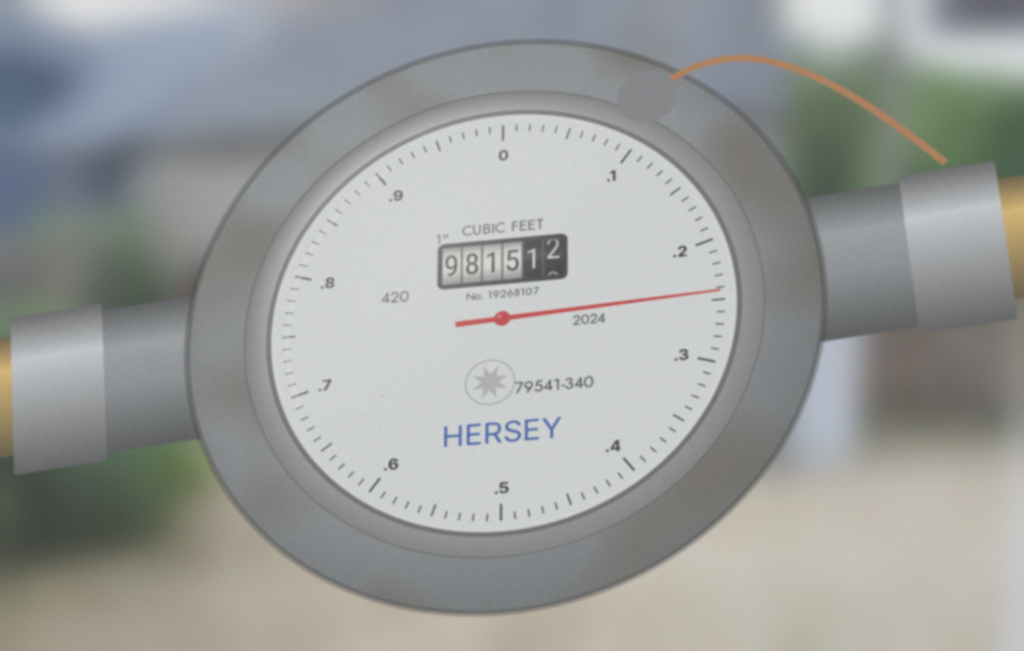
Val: 981512.24 ft³
